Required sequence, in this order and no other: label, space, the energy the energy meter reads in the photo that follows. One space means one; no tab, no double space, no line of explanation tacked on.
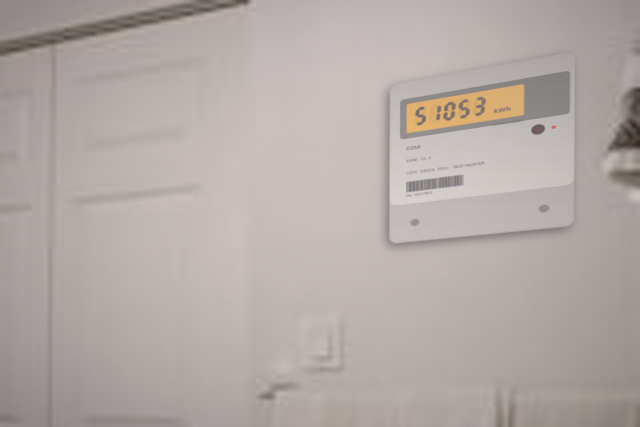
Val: 51053 kWh
